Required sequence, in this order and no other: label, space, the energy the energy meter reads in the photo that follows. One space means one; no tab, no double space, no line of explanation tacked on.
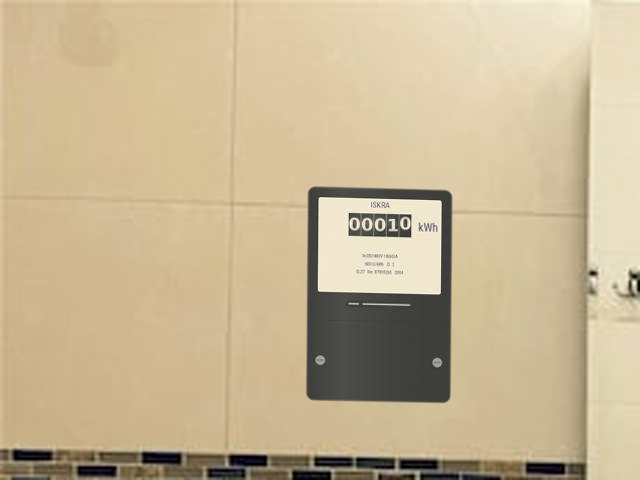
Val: 10 kWh
